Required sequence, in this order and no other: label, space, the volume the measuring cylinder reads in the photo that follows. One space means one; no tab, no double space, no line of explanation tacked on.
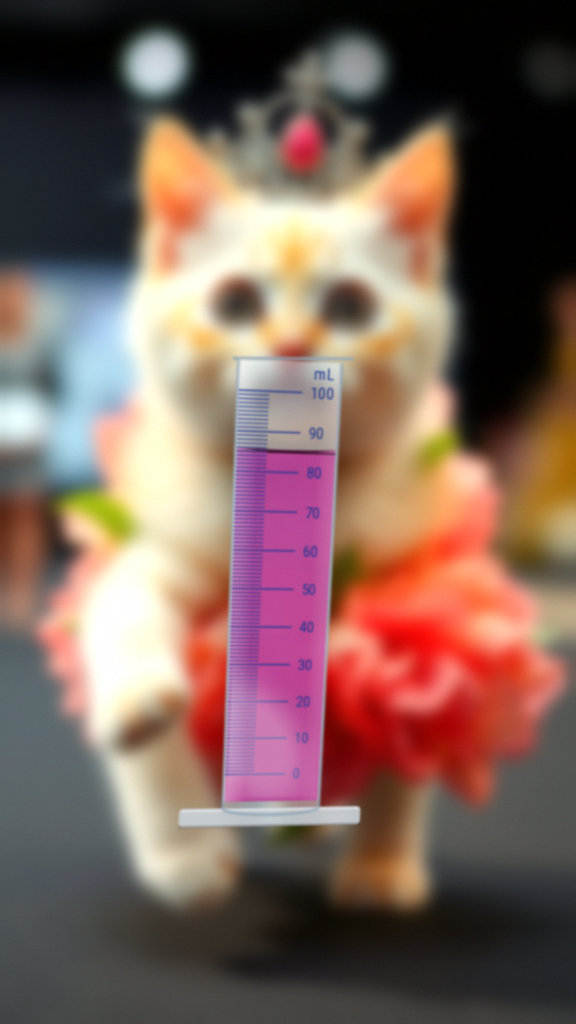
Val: 85 mL
